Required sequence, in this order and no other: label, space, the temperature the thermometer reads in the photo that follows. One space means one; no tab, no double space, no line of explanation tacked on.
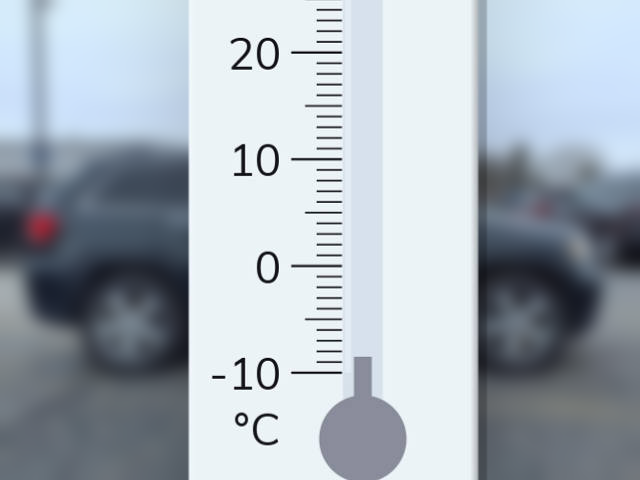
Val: -8.5 °C
